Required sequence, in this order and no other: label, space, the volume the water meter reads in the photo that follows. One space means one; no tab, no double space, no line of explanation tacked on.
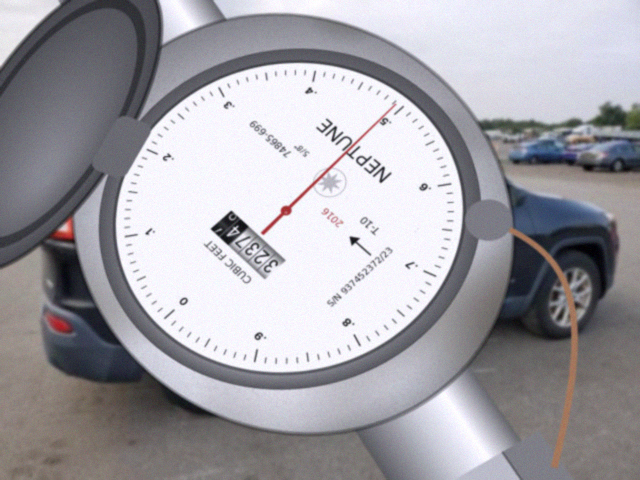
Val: 323747.49 ft³
